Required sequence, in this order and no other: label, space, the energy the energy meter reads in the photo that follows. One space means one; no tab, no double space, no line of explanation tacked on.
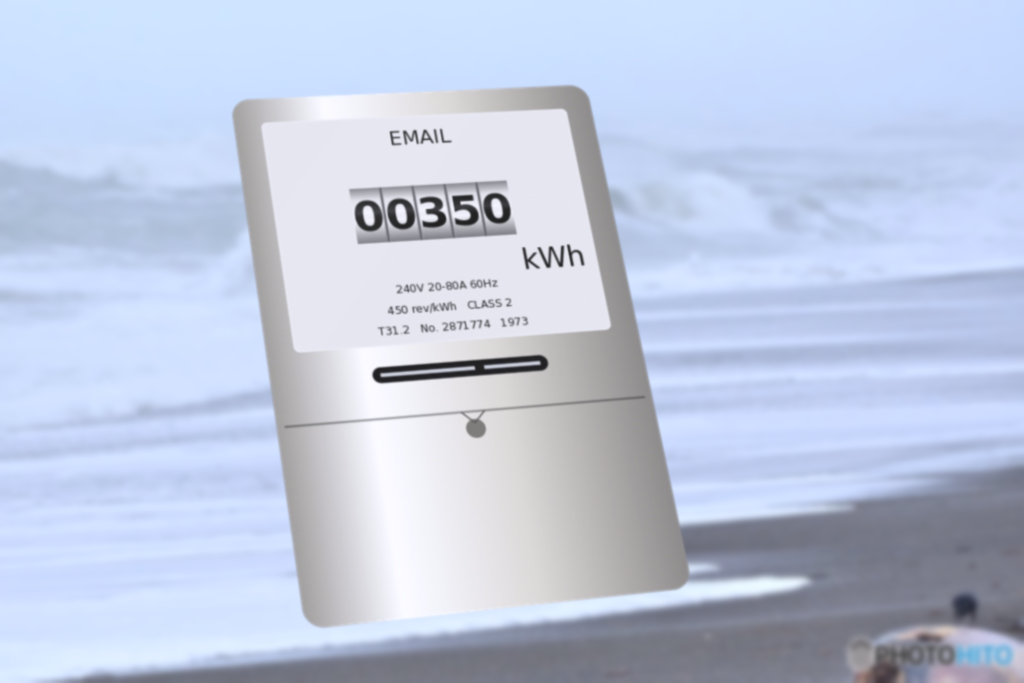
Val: 350 kWh
